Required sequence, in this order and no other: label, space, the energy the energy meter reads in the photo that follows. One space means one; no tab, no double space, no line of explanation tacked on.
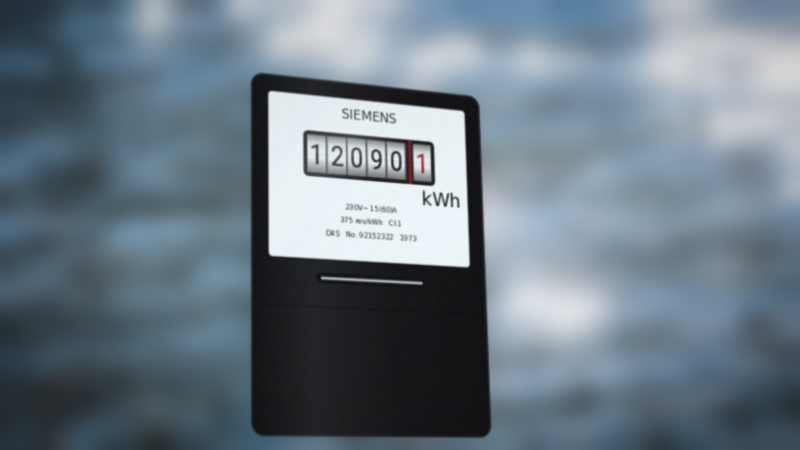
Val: 12090.1 kWh
